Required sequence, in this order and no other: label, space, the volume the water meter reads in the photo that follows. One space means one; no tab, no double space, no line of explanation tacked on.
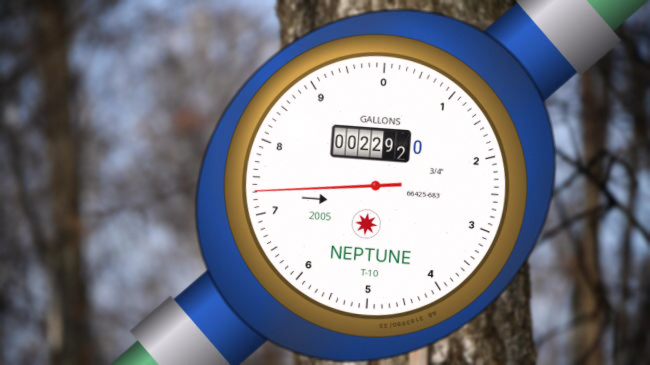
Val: 22917.3 gal
